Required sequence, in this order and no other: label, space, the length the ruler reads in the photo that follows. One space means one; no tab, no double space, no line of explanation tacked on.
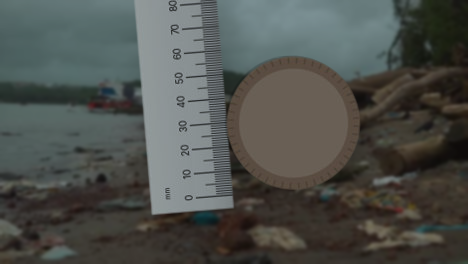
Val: 55 mm
